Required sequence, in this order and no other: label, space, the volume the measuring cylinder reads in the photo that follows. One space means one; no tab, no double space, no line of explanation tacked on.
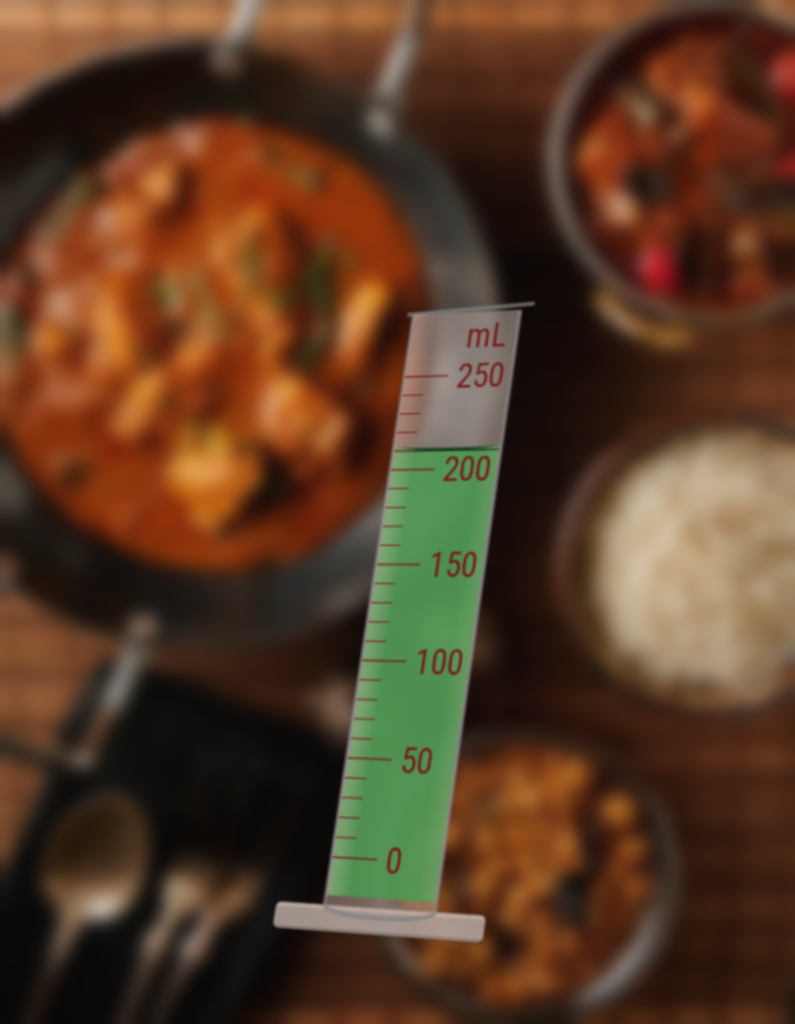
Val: 210 mL
